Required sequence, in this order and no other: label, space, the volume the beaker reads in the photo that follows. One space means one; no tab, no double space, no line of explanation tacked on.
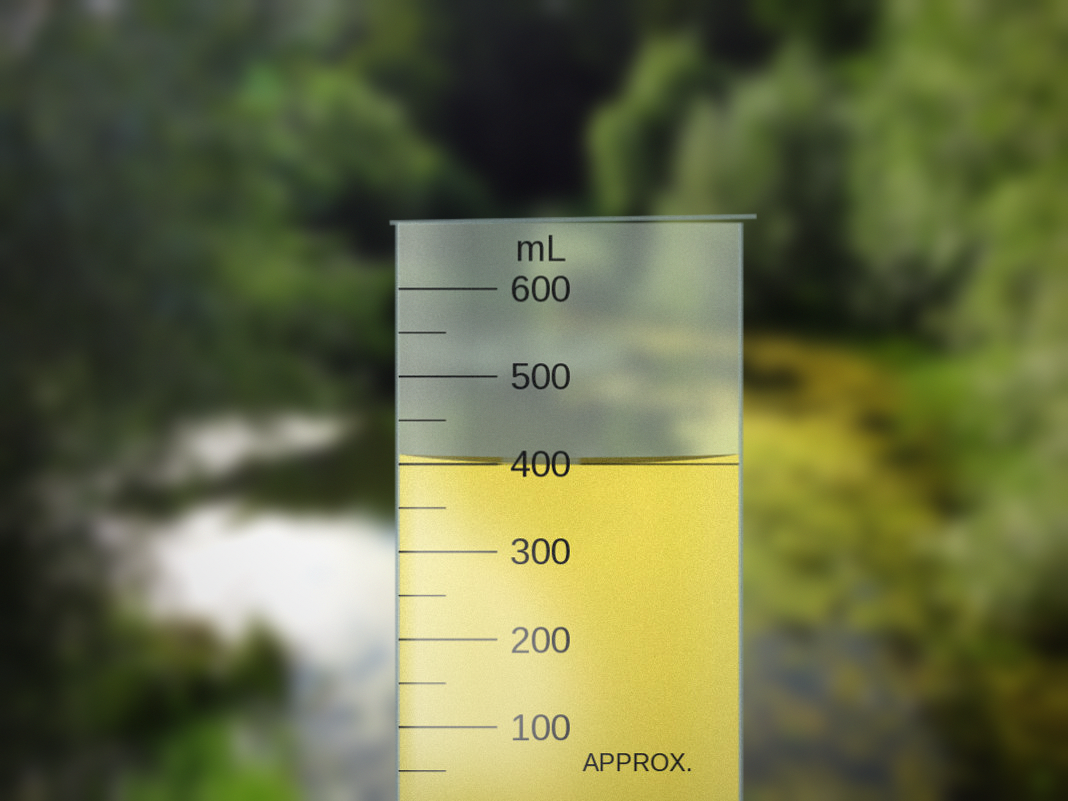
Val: 400 mL
